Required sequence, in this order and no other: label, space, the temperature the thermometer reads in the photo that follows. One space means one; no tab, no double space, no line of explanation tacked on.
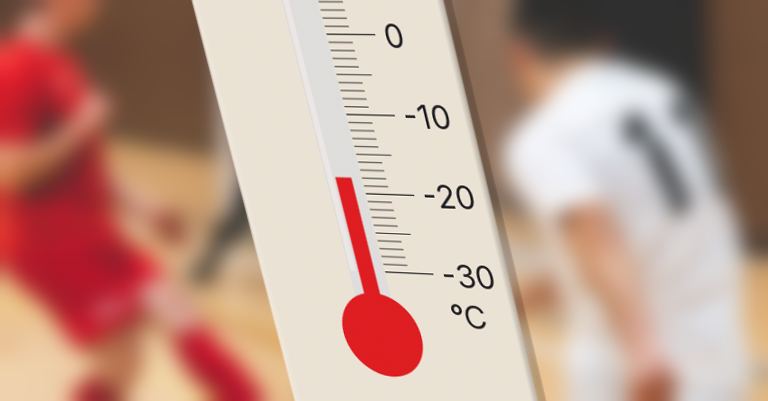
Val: -18 °C
